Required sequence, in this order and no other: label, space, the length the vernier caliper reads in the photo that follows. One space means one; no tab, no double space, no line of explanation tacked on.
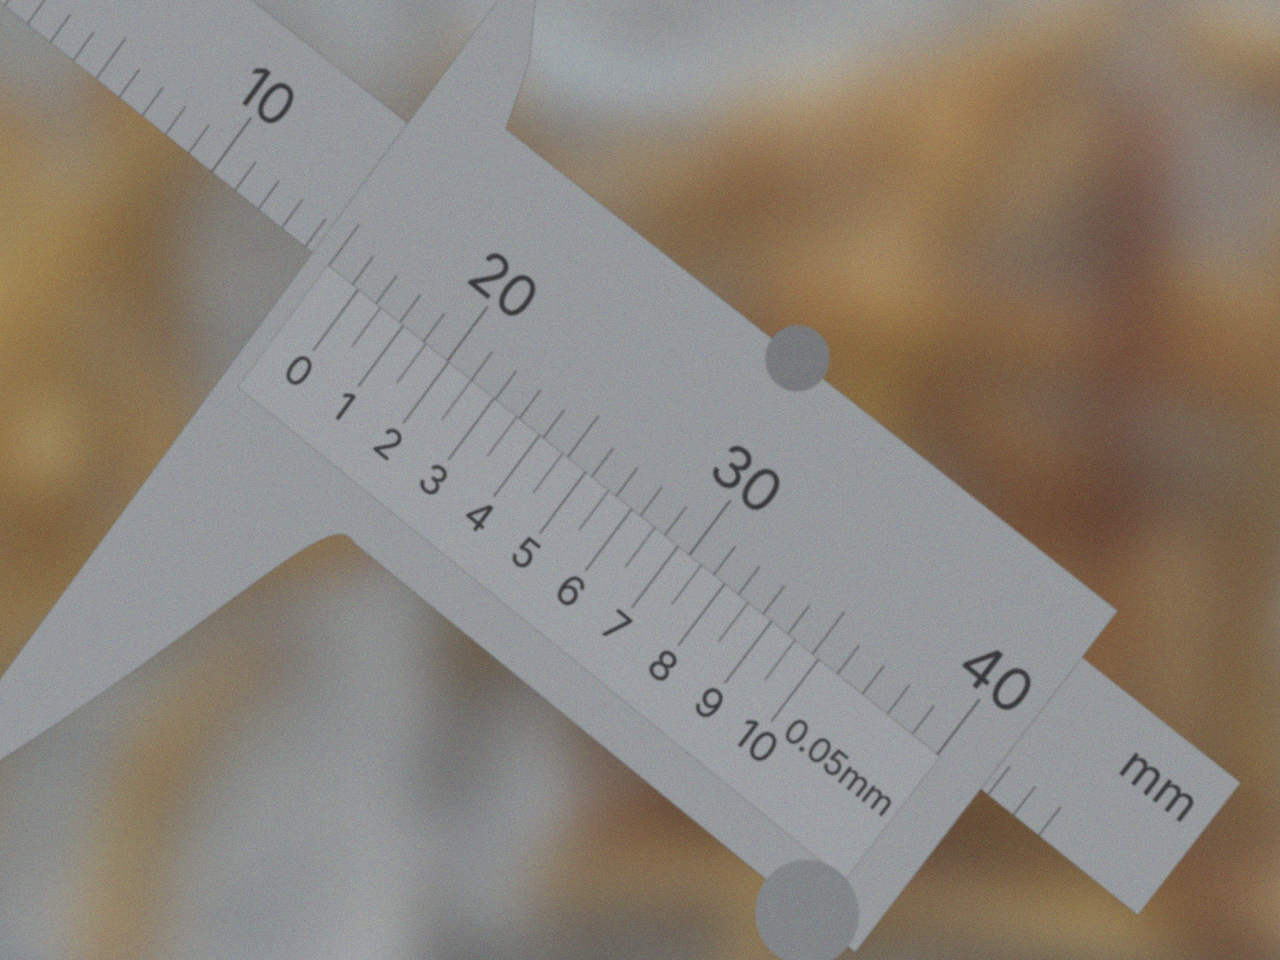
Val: 16.25 mm
